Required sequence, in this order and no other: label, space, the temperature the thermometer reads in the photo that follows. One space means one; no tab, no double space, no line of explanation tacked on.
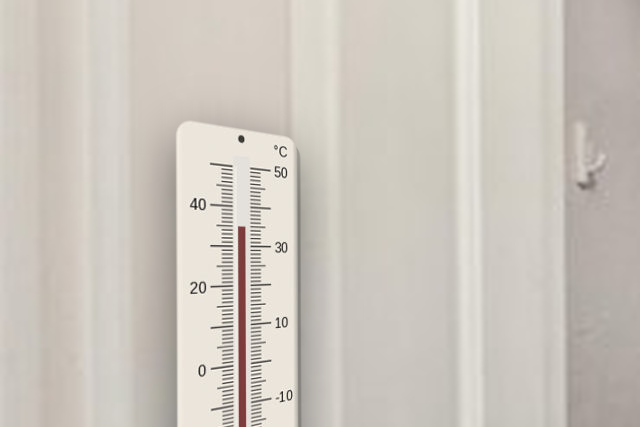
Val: 35 °C
